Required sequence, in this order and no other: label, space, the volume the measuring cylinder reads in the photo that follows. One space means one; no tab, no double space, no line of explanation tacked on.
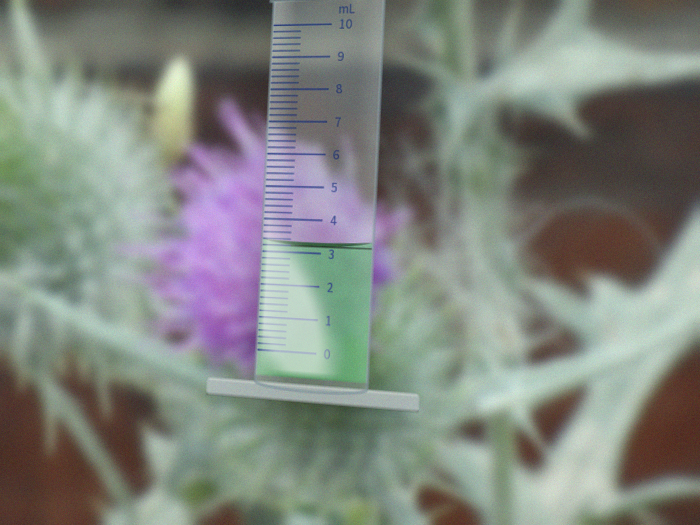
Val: 3.2 mL
